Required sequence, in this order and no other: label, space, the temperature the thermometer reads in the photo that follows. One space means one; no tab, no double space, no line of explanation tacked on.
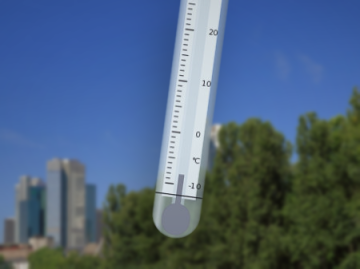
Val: -8 °C
